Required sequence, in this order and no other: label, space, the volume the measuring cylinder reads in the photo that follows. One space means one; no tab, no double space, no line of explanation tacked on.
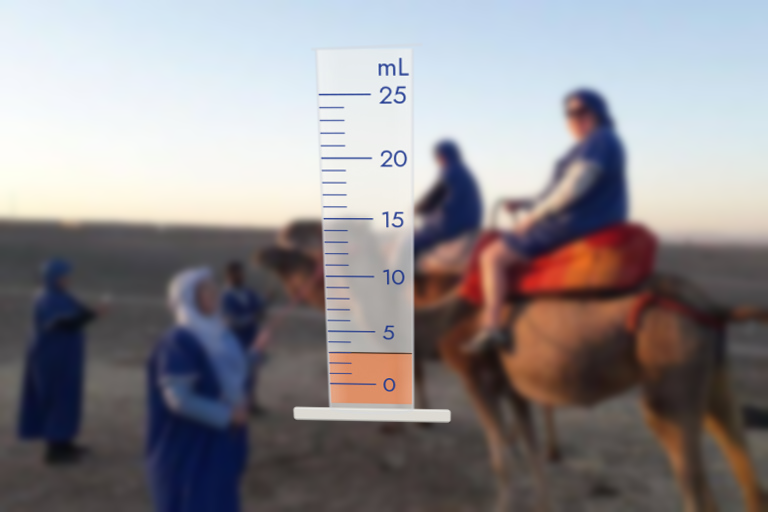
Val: 3 mL
